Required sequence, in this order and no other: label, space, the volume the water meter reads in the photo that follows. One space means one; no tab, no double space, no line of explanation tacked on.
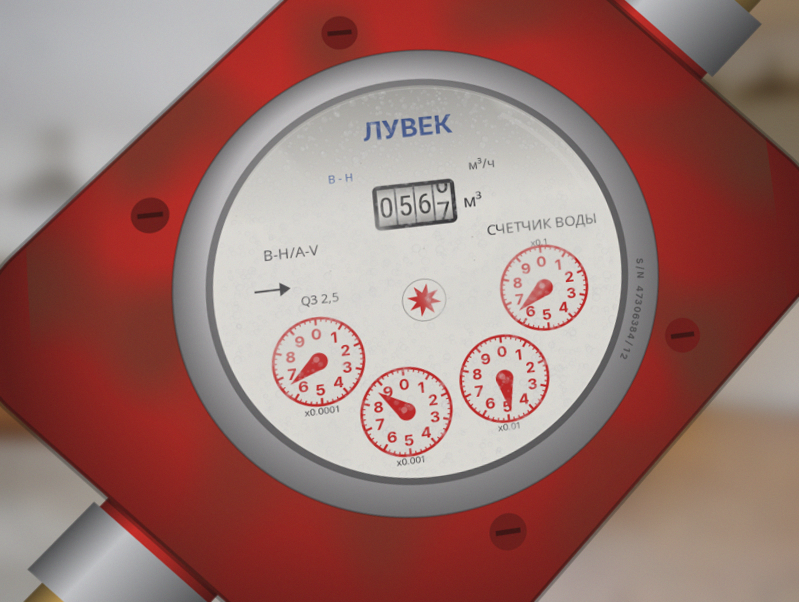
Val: 566.6486 m³
